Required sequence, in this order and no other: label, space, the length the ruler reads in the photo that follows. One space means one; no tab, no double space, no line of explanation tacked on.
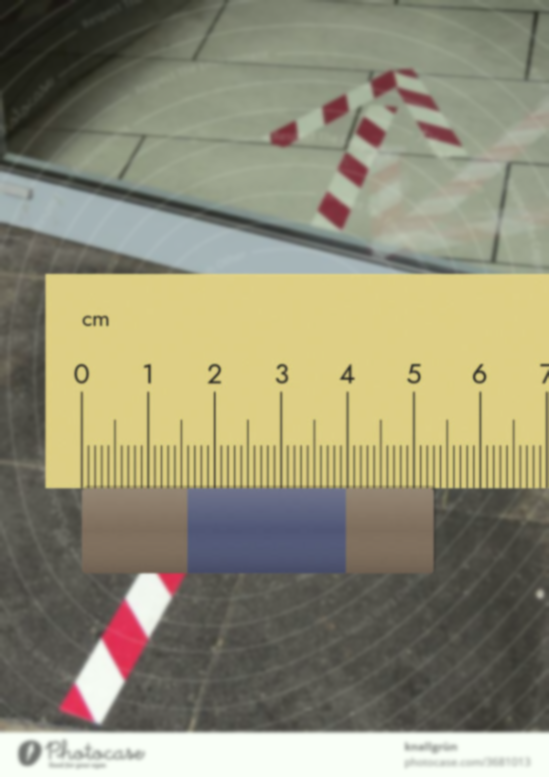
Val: 5.3 cm
